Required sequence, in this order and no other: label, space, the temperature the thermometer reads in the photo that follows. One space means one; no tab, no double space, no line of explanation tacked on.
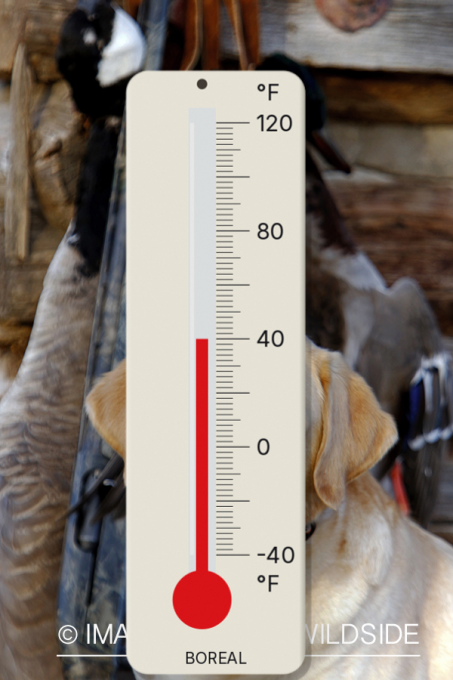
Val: 40 °F
